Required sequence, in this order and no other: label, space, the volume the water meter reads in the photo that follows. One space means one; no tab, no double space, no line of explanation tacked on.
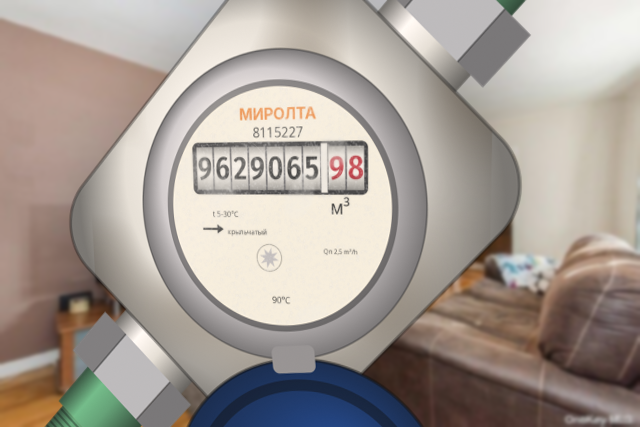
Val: 9629065.98 m³
